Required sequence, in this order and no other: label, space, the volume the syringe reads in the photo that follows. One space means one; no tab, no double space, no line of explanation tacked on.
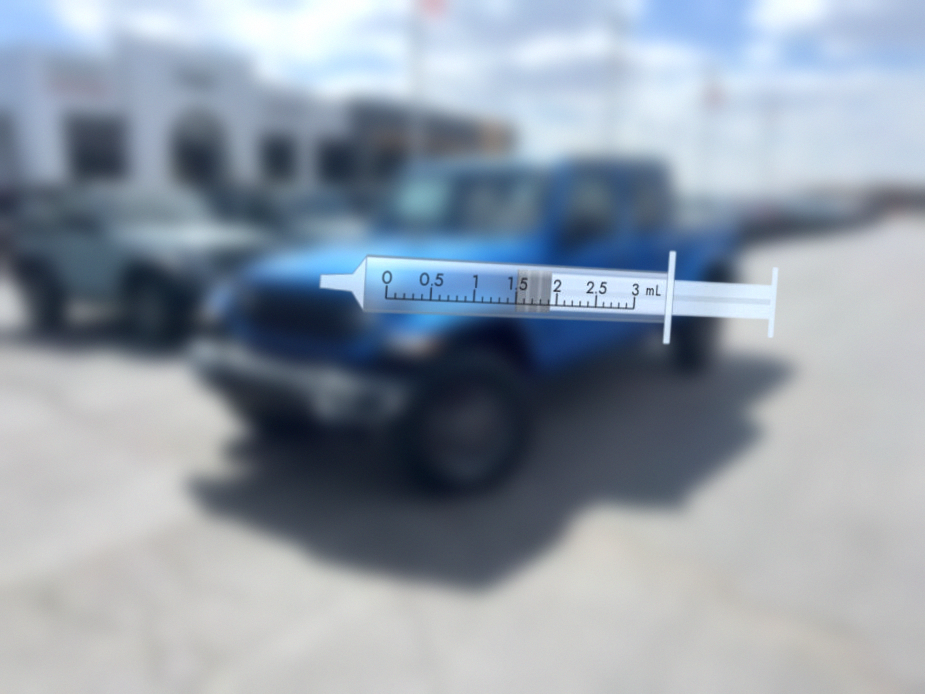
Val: 1.5 mL
